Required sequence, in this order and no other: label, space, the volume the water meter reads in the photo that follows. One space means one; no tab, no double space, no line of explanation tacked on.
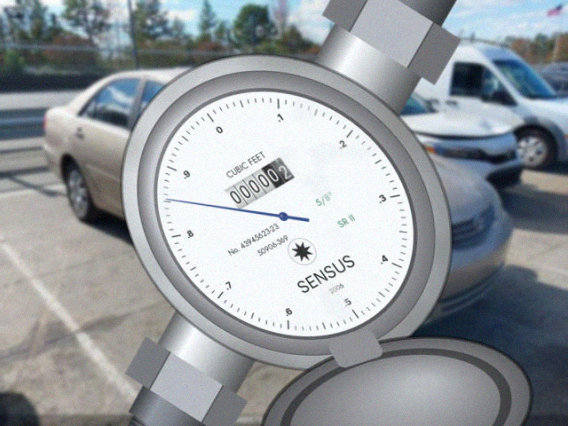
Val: 1.85 ft³
